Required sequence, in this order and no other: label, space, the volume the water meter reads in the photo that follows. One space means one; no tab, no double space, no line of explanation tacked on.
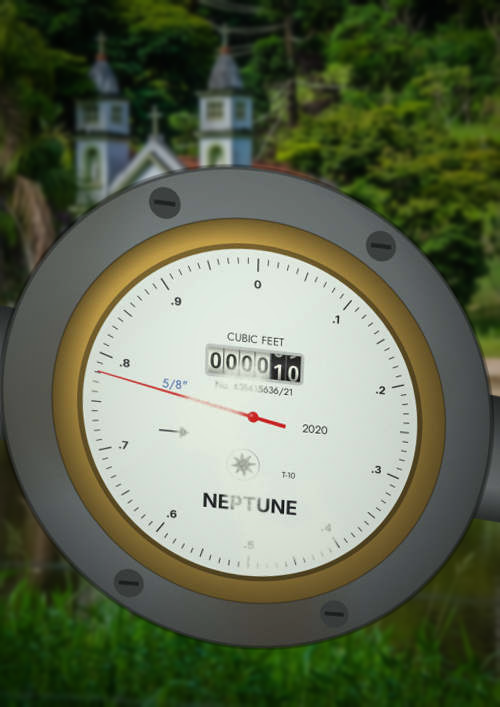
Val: 9.78 ft³
